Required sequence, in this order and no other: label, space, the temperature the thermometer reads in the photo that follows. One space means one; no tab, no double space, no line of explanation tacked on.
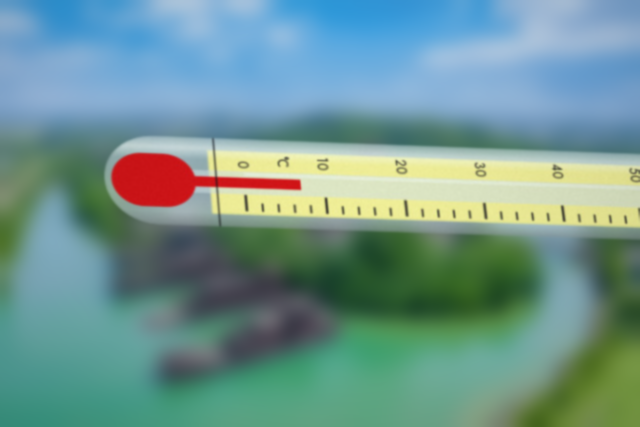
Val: 7 °C
